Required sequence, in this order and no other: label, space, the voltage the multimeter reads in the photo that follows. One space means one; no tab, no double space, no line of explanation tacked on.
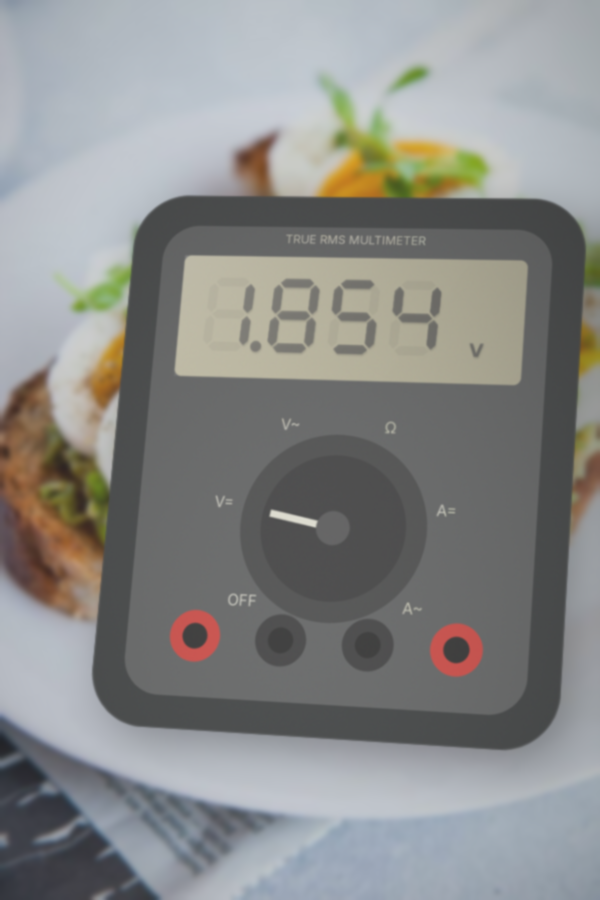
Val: 1.854 V
